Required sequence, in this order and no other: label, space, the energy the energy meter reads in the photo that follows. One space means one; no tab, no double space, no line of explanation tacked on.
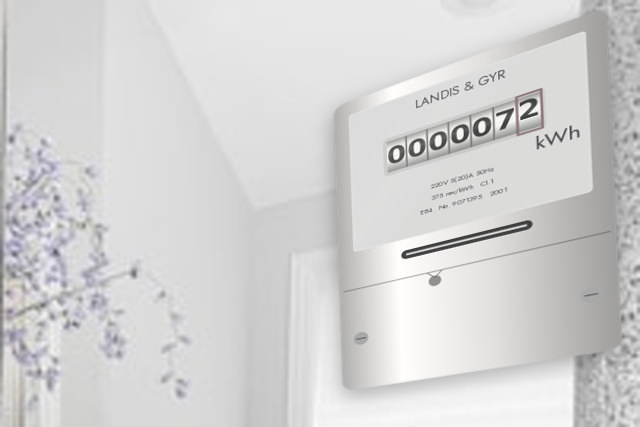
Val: 7.2 kWh
